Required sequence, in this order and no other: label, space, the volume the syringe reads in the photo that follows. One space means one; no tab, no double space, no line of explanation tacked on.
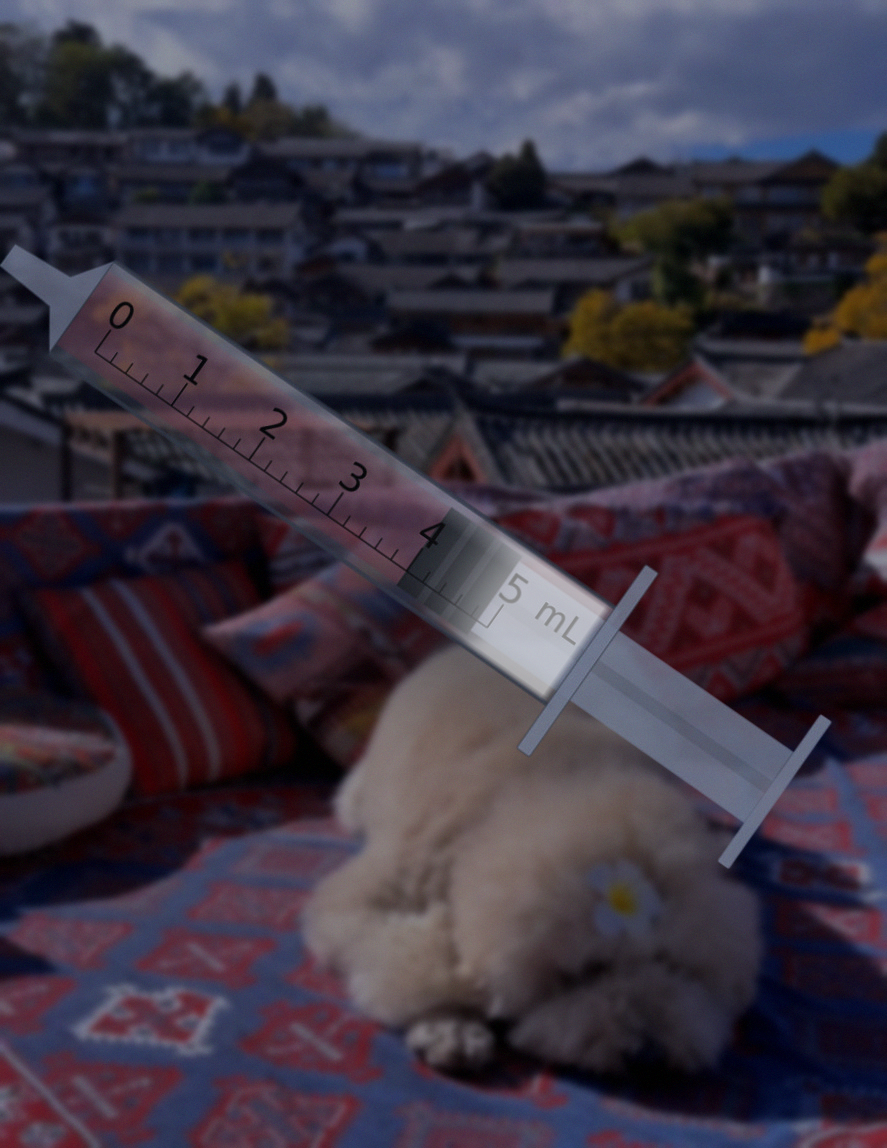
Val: 4 mL
